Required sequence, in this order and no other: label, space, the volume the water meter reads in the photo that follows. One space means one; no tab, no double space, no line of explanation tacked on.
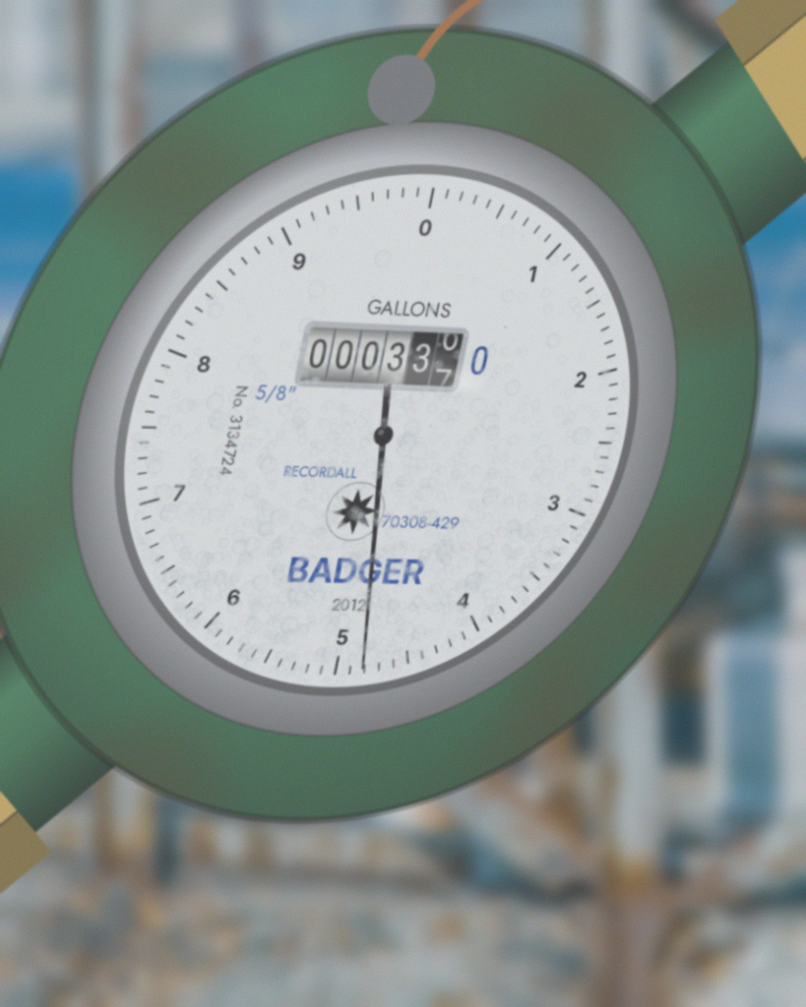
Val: 3364.8 gal
